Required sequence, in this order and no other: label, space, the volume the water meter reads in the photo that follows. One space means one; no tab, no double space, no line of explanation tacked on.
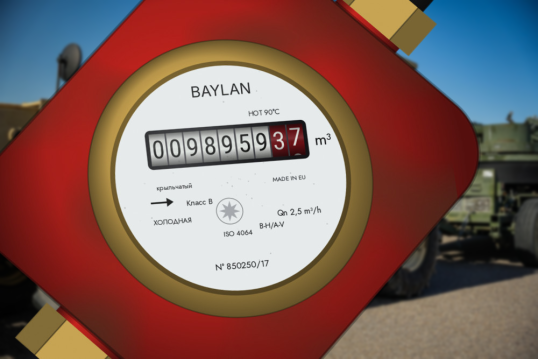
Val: 98959.37 m³
